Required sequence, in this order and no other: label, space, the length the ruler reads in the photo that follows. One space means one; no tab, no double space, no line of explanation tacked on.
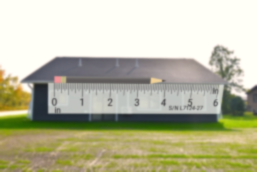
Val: 4 in
